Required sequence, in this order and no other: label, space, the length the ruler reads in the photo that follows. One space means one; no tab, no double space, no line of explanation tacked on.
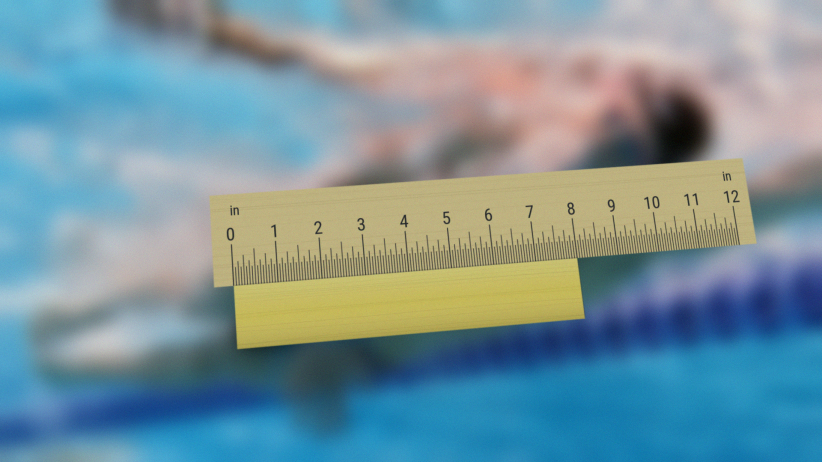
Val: 8 in
